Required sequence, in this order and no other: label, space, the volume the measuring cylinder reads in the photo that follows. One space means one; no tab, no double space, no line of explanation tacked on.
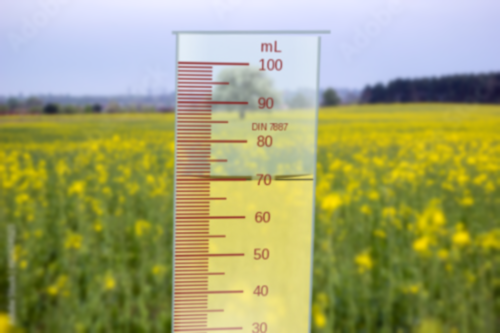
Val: 70 mL
